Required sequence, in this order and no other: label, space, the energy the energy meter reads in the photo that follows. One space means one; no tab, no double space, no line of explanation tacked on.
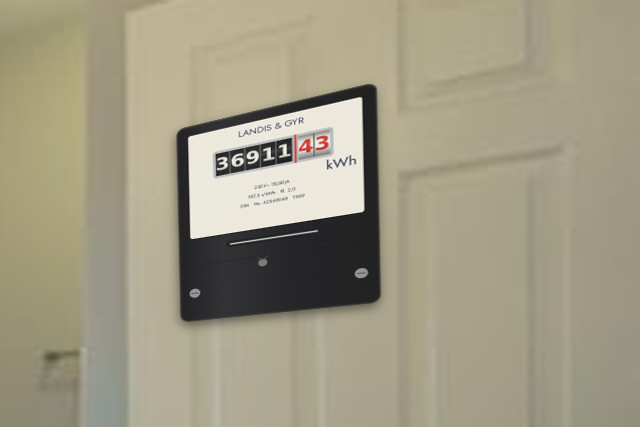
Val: 36911.43 kWh
